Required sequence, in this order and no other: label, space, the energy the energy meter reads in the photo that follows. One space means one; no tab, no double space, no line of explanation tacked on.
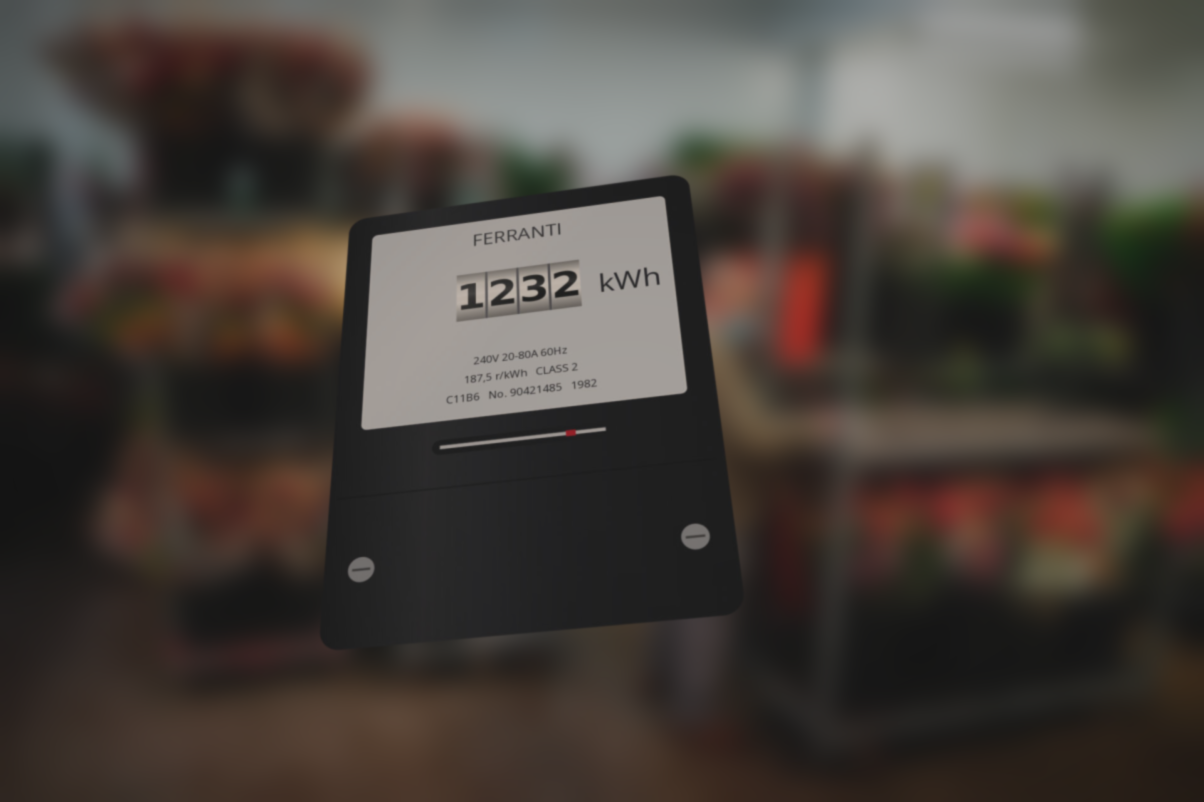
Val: 1232 kWh
